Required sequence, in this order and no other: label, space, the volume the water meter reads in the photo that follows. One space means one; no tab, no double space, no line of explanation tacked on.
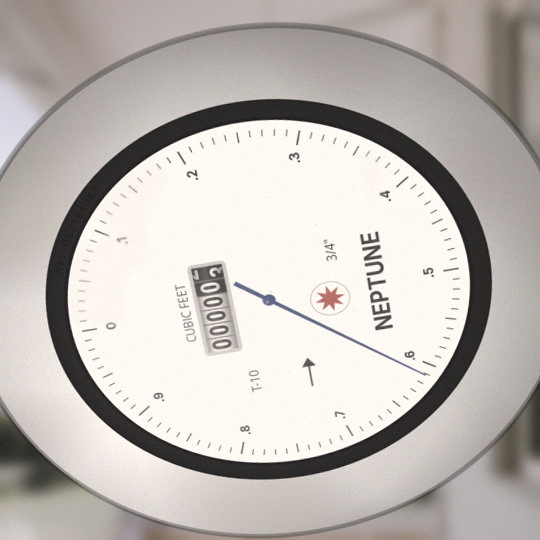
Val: 2.61 ft³
